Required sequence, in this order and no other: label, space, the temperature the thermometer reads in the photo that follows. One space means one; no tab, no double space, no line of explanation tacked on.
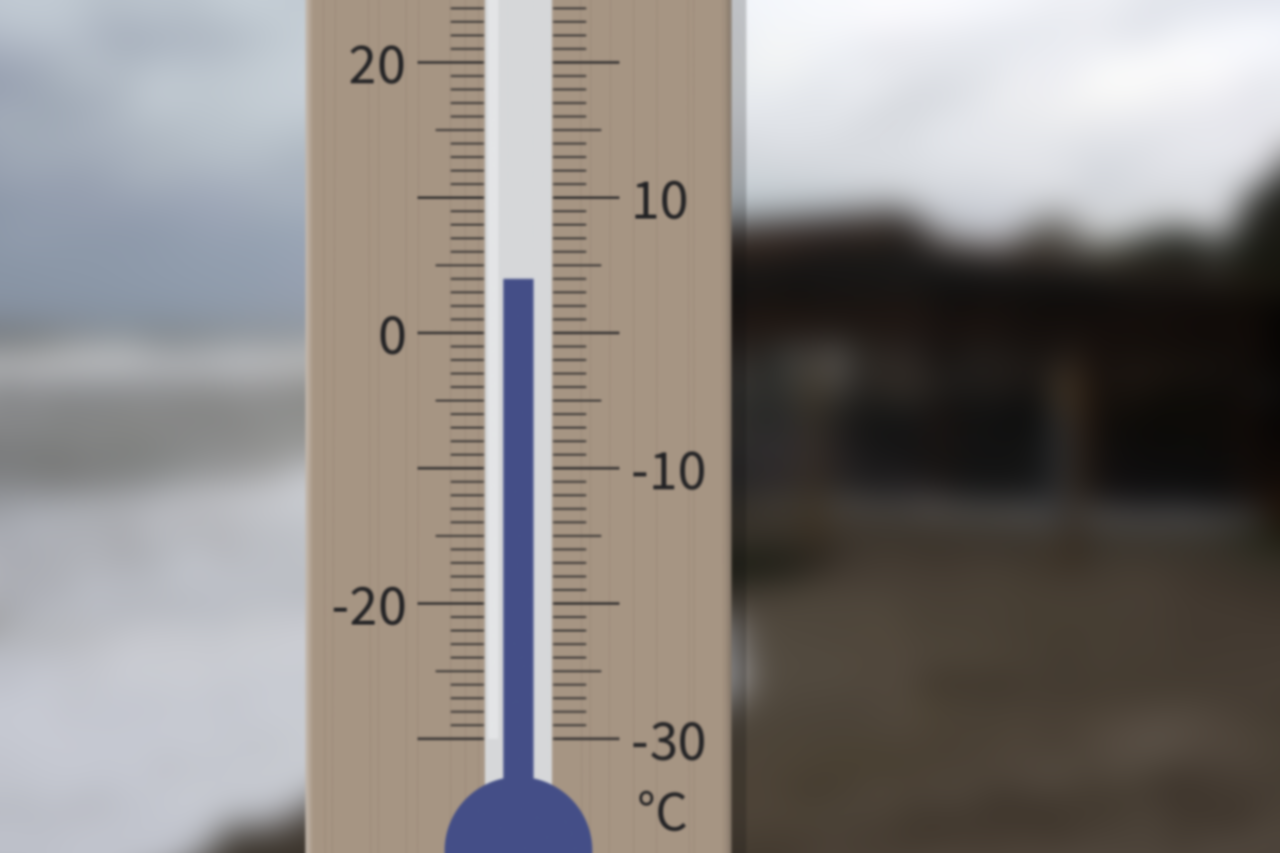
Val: 4 °C
